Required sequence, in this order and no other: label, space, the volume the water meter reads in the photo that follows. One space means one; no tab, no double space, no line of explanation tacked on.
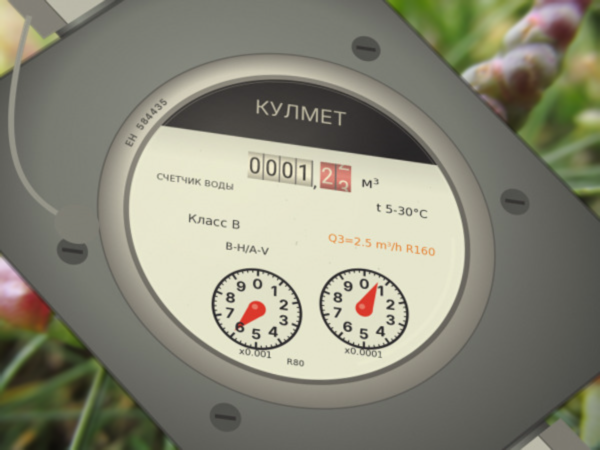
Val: 1.2260 m³
